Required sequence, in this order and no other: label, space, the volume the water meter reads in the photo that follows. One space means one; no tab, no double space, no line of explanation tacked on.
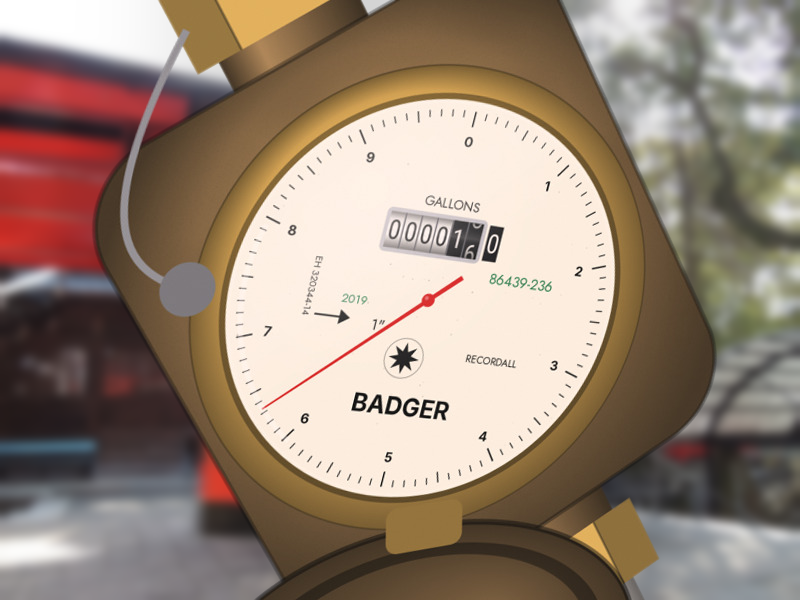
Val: 156.3 gal
